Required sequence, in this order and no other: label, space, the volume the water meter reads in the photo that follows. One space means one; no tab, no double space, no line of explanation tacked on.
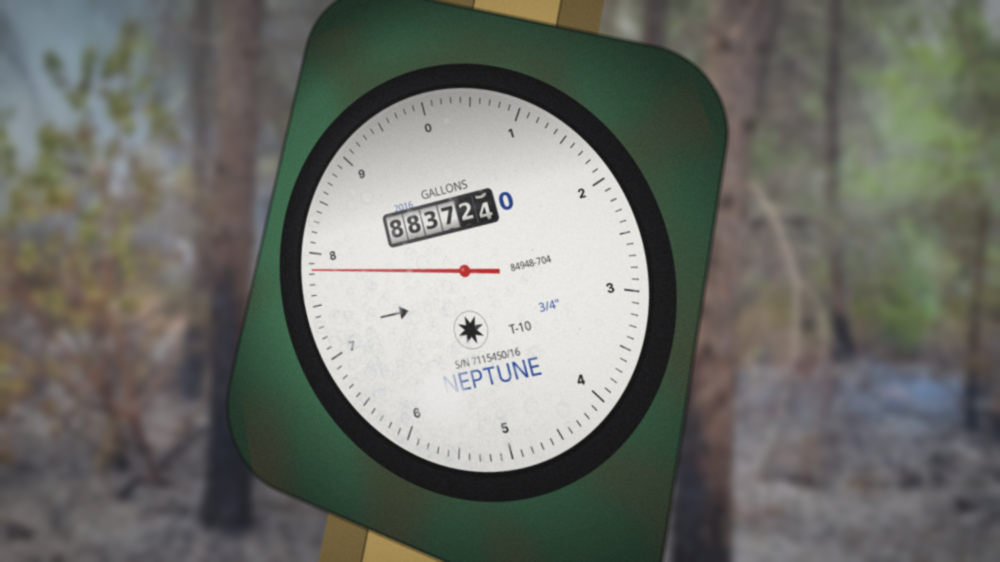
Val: 8837237.8 gal
